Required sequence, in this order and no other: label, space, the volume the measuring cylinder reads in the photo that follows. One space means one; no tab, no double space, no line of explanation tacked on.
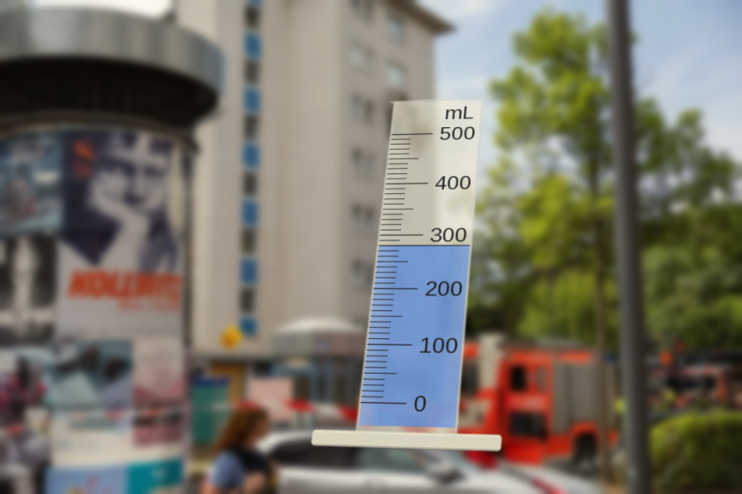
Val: 280 mL
